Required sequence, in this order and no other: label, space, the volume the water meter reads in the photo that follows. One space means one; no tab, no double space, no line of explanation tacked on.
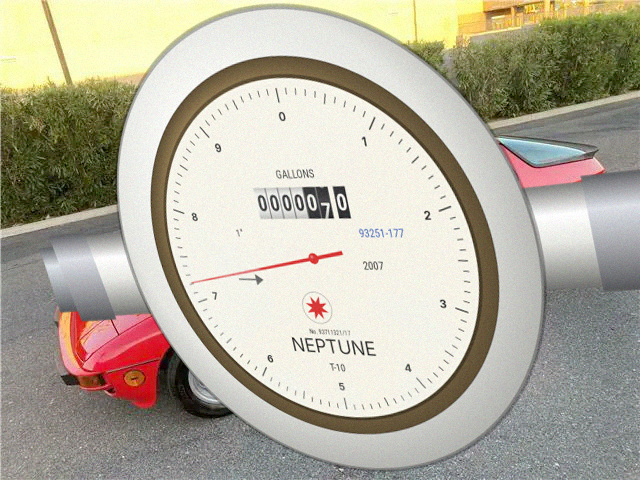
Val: 67.2 gal
